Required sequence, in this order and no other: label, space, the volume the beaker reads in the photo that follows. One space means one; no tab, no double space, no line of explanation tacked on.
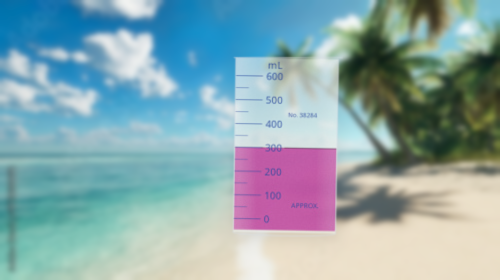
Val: 300 mL
